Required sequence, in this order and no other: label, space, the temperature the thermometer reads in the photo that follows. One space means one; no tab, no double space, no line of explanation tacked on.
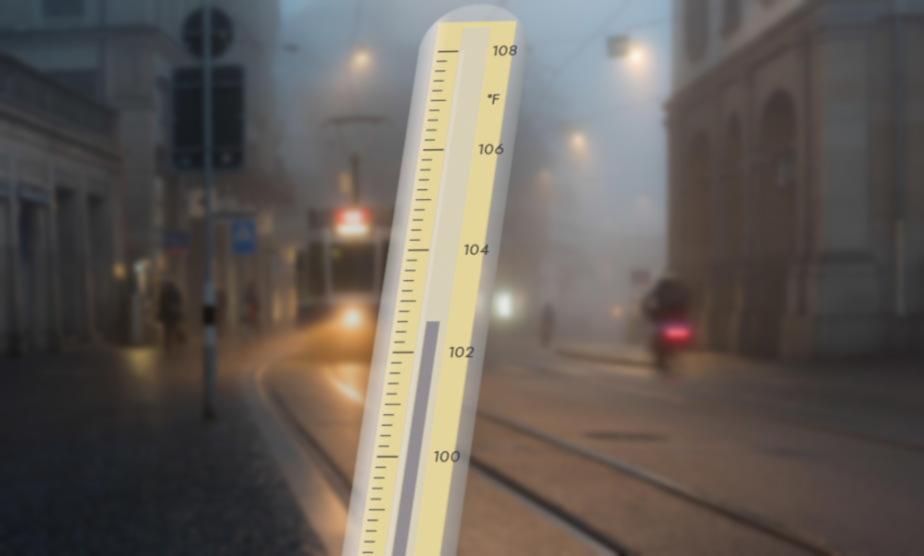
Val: 102.6 °F
